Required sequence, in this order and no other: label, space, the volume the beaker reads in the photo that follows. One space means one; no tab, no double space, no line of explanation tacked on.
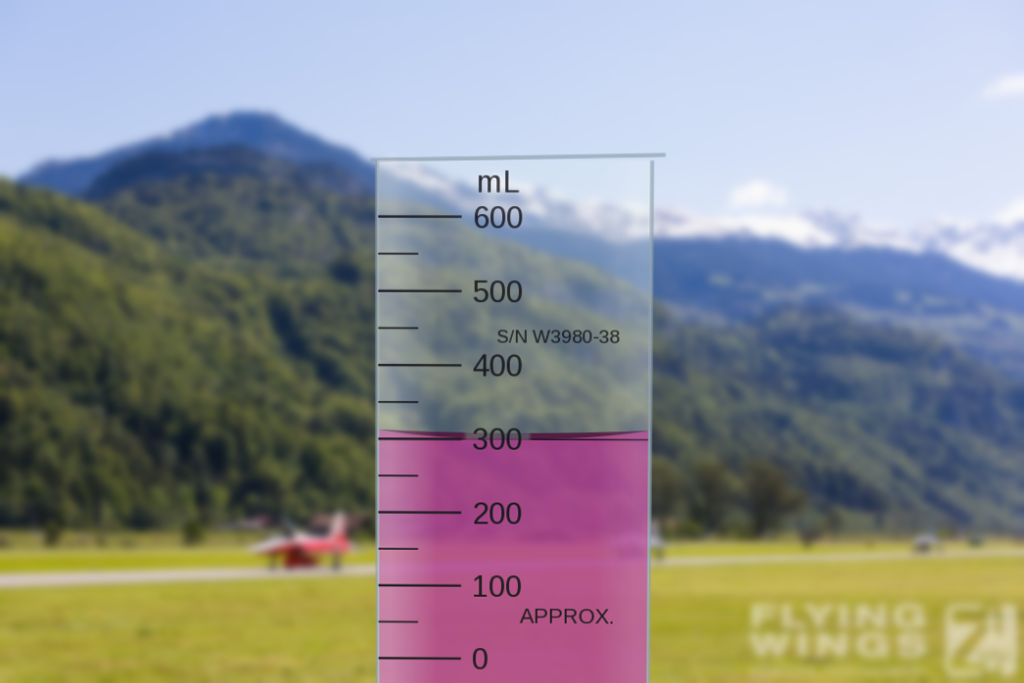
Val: 300 mL
